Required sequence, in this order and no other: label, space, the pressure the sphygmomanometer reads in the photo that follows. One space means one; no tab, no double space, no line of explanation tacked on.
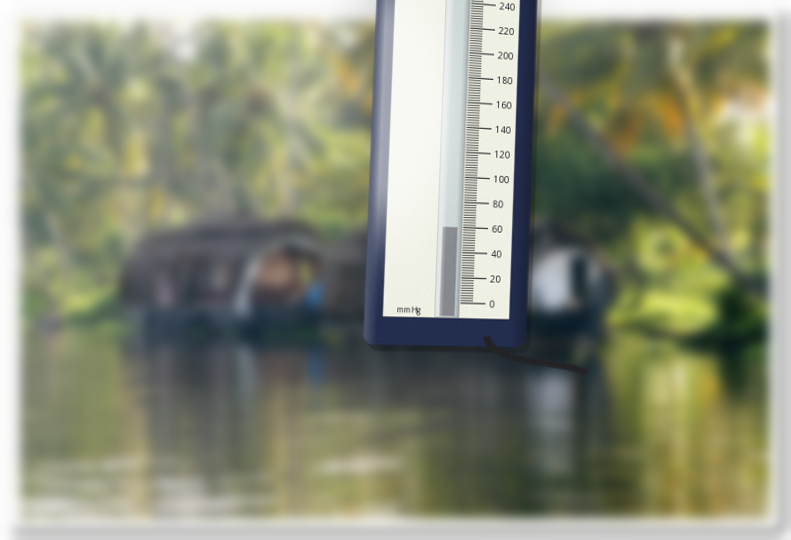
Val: 60 mmHg
